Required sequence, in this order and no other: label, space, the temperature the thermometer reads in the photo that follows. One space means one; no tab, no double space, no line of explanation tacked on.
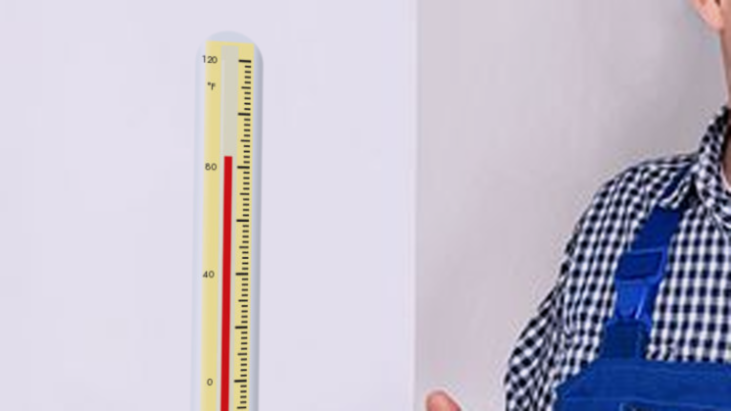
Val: 84 °F
